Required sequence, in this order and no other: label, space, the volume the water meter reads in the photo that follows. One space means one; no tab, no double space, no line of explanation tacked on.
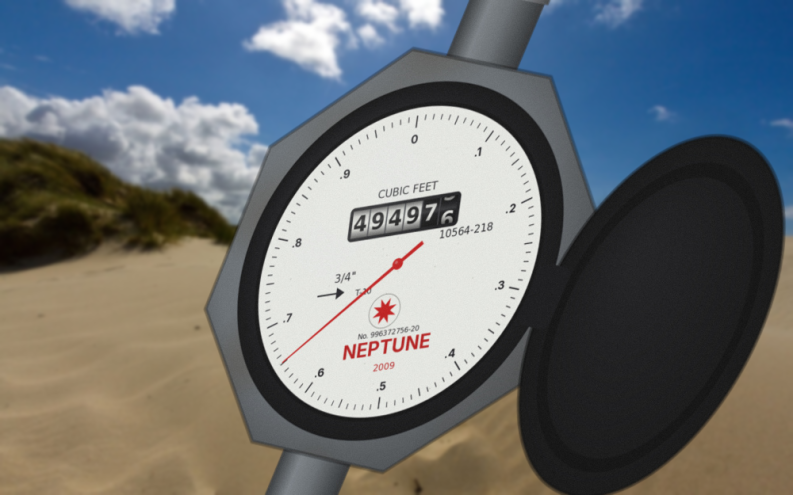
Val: 494975.65 ft³
